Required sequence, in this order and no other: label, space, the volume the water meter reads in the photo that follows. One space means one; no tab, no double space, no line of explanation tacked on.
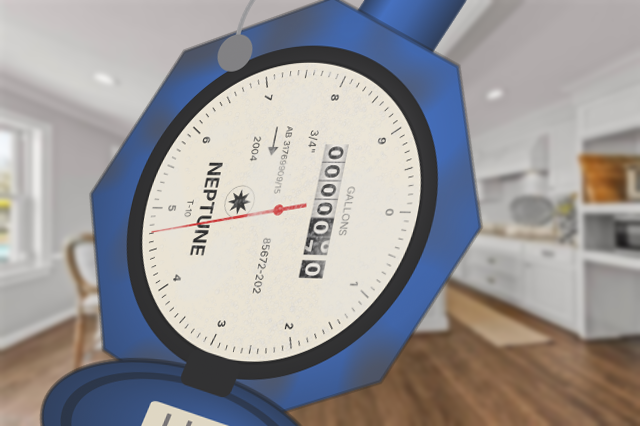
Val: 64.7 gal
